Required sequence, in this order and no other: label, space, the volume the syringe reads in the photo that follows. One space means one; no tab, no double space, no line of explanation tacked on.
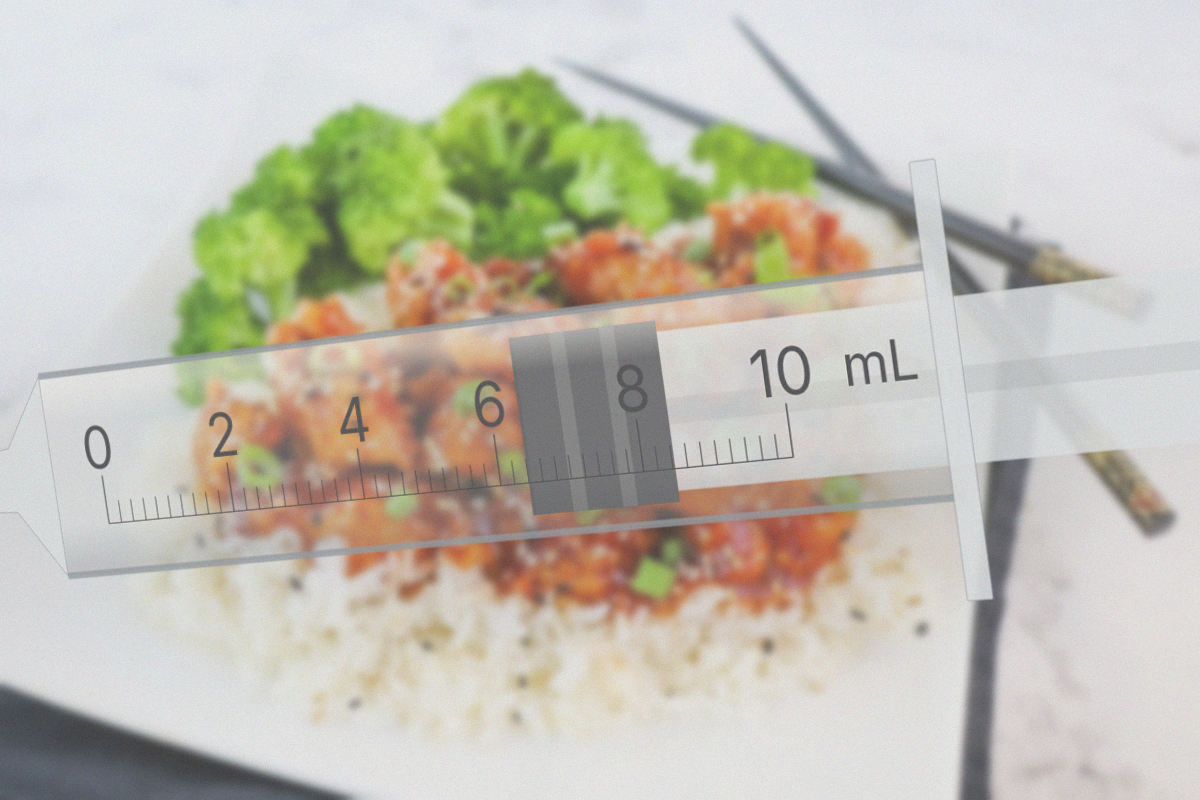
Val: 6.4 mL
